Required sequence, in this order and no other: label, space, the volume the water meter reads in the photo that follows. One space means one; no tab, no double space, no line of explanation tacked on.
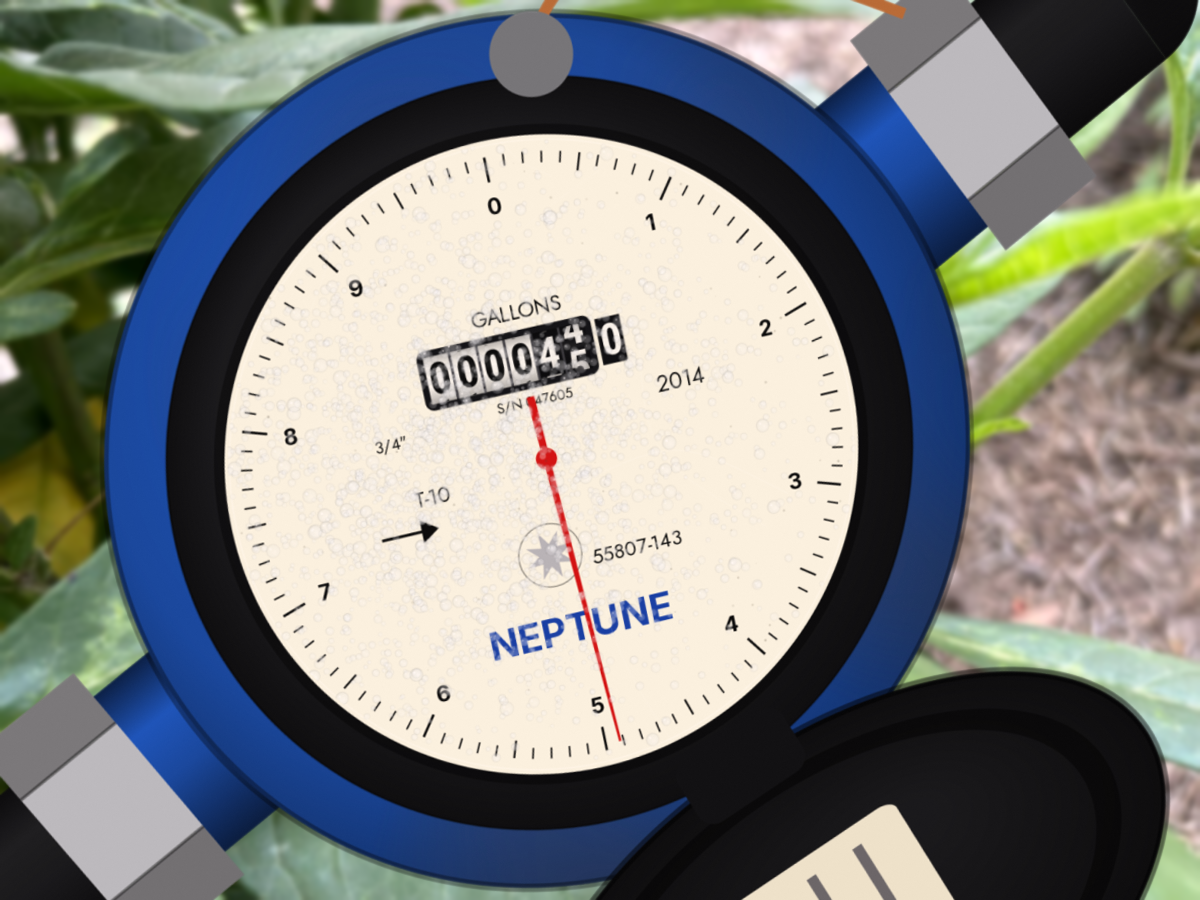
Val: 444.9 gal
